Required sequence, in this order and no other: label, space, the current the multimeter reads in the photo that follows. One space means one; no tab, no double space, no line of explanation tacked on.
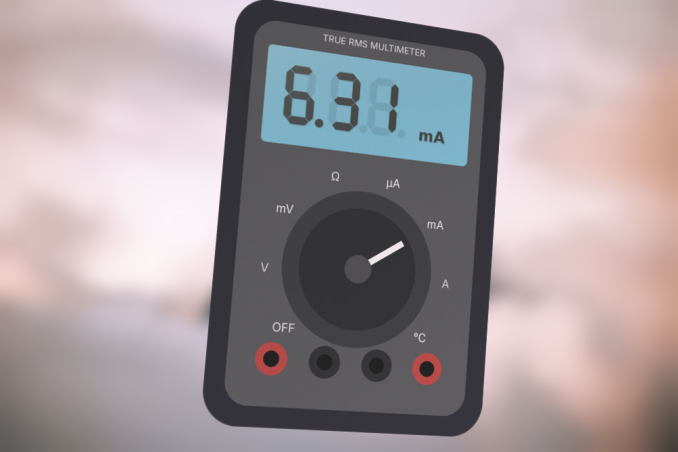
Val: 6.31 mA
